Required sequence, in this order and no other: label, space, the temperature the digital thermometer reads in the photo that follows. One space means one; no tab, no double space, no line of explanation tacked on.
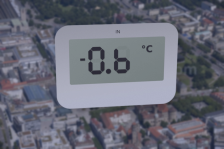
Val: -0.6 °C
